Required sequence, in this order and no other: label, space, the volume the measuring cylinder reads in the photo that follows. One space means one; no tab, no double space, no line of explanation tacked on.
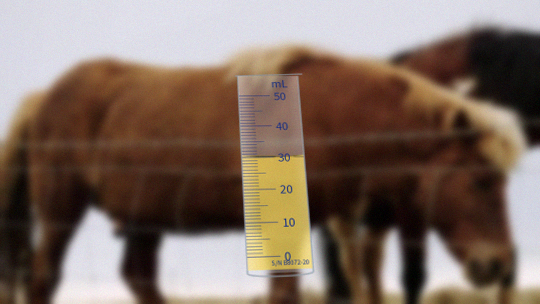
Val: 30 mL
